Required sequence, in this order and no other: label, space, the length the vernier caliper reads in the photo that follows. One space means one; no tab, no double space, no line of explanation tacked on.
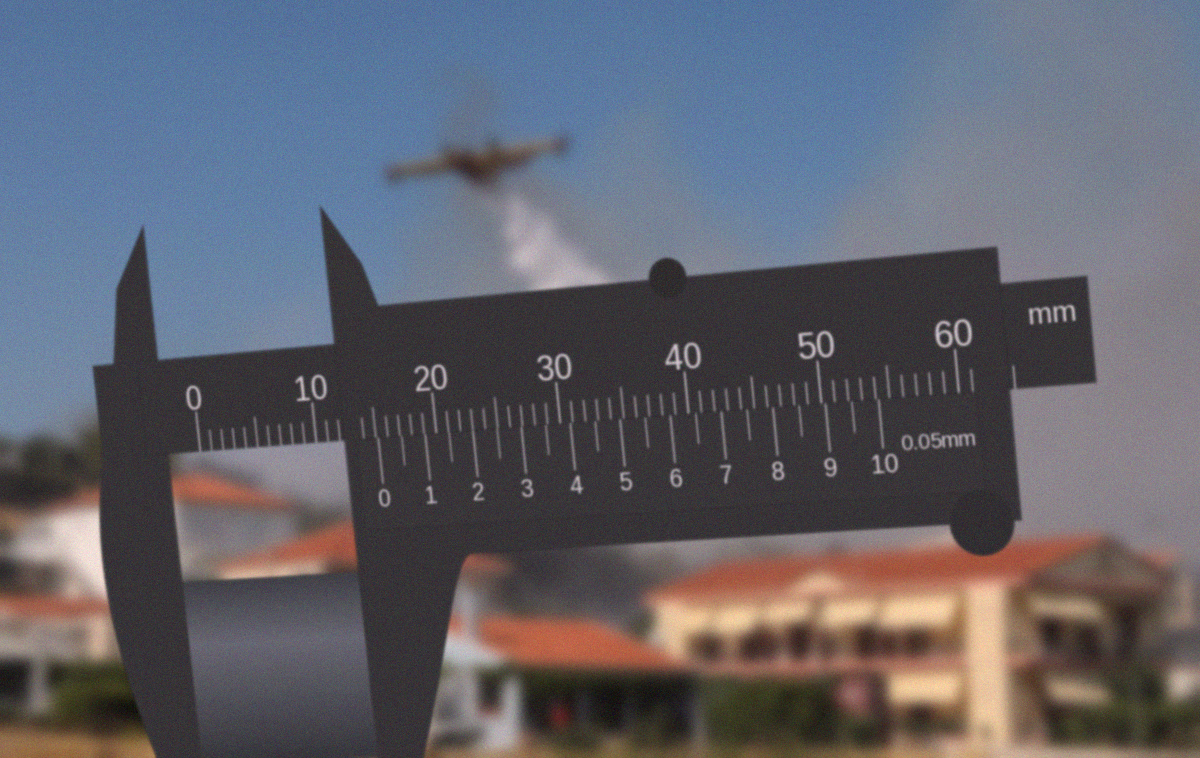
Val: 15.2 mm
